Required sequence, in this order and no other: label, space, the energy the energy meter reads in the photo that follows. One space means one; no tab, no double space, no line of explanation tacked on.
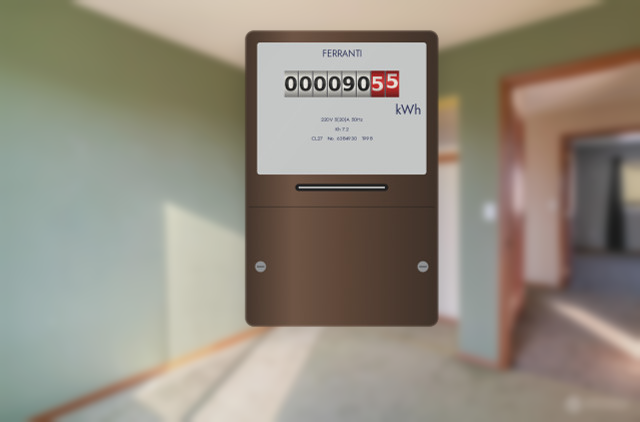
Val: 90.55 kWh
